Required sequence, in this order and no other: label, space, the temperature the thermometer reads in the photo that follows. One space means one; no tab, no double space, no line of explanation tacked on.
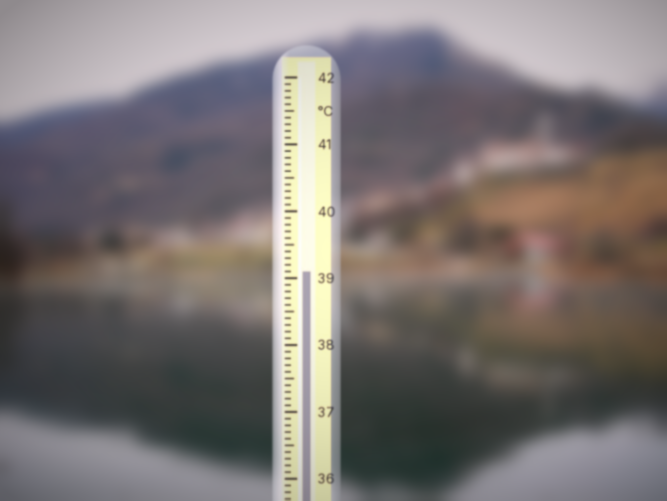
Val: 39.1 °C
